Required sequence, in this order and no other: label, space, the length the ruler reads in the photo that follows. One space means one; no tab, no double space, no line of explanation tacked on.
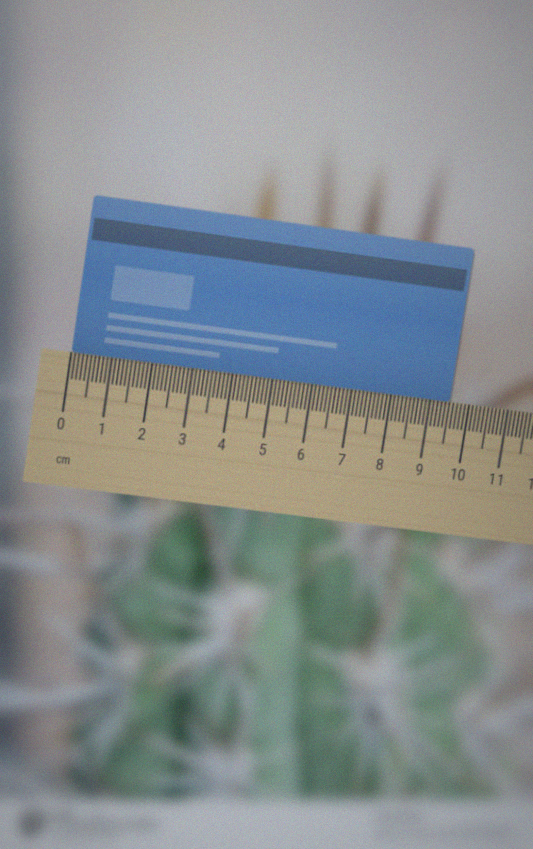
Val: 9.5 cm
